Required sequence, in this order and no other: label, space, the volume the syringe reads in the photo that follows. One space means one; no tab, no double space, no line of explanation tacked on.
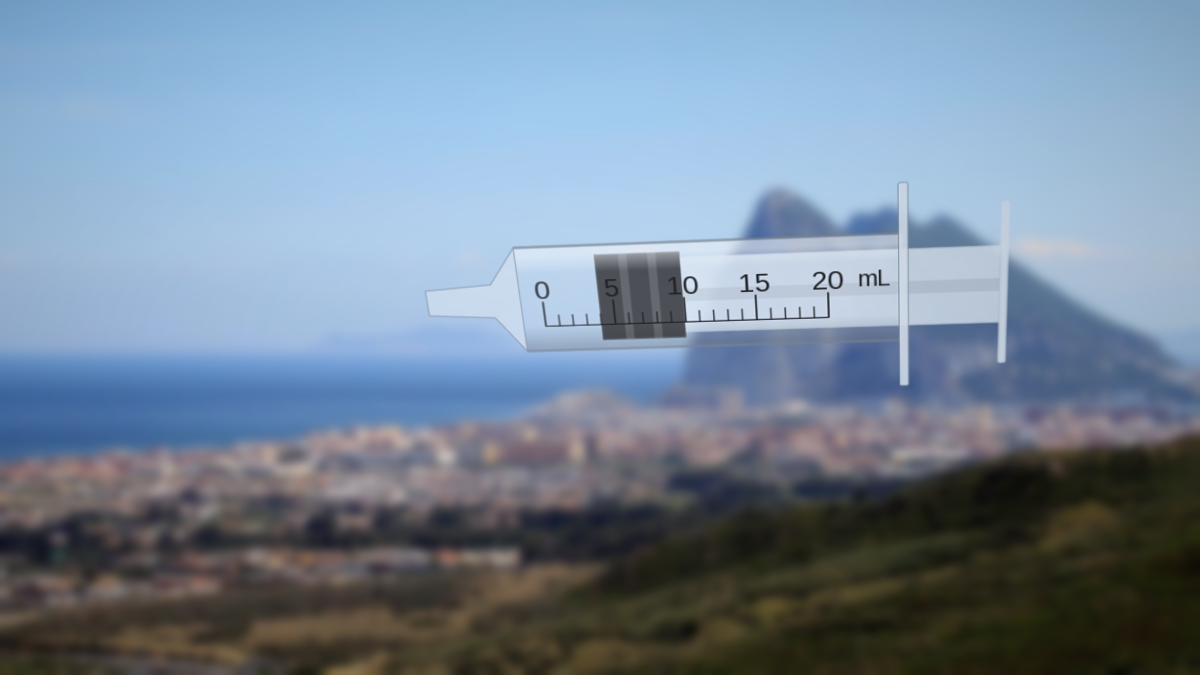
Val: 4 mL
